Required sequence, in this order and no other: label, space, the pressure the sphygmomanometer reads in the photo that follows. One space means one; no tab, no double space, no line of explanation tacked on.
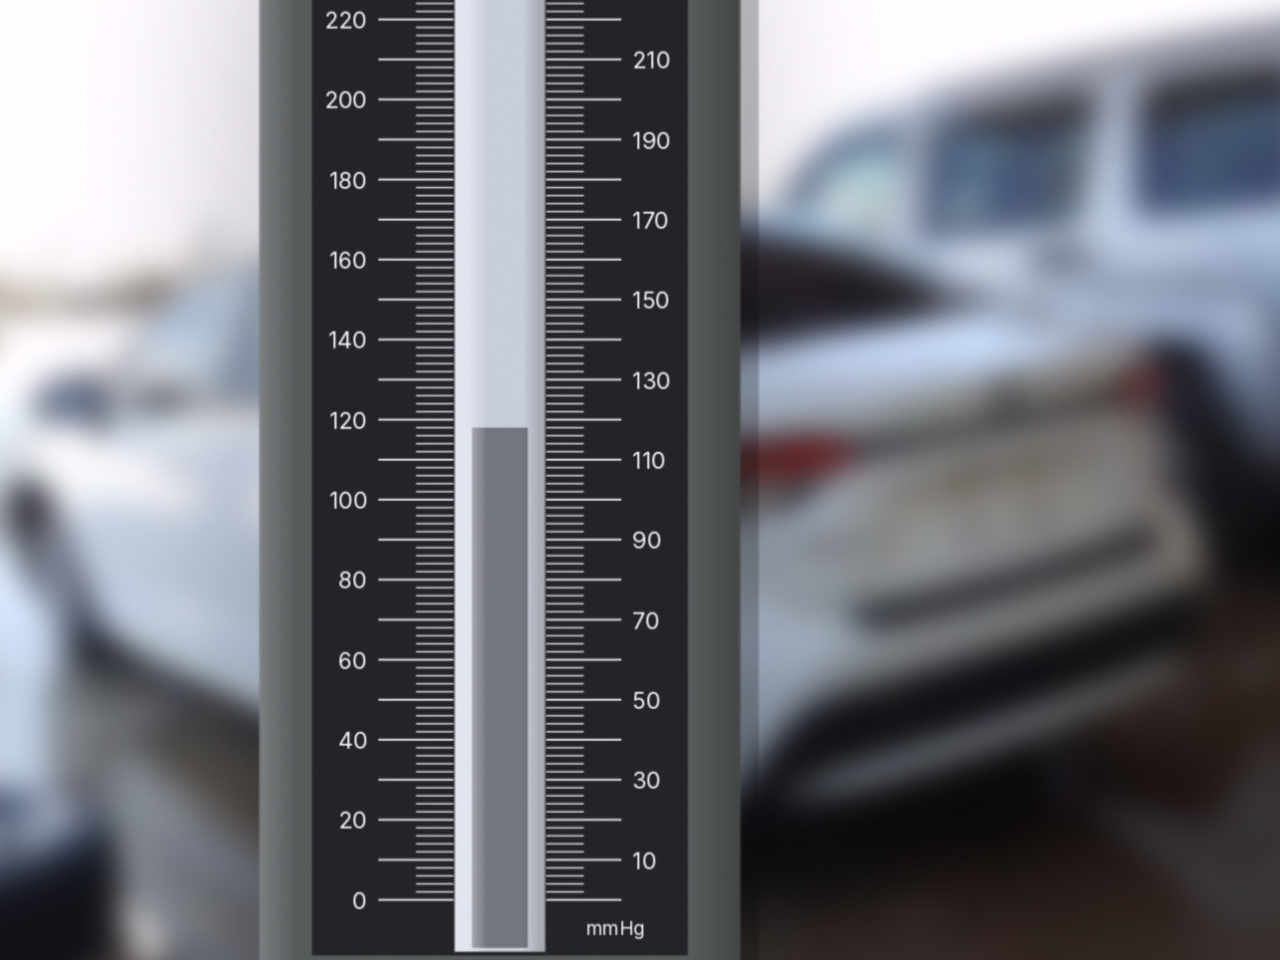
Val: 118 mmHg
